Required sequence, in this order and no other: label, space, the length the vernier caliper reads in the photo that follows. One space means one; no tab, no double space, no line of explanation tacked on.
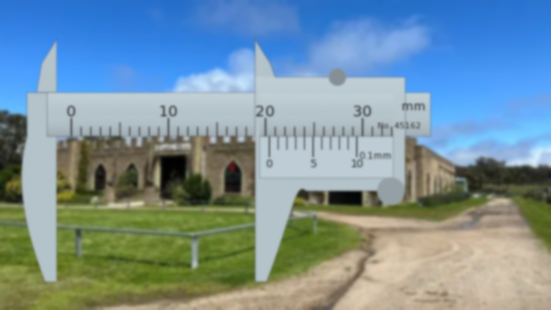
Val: 20.4 mm
